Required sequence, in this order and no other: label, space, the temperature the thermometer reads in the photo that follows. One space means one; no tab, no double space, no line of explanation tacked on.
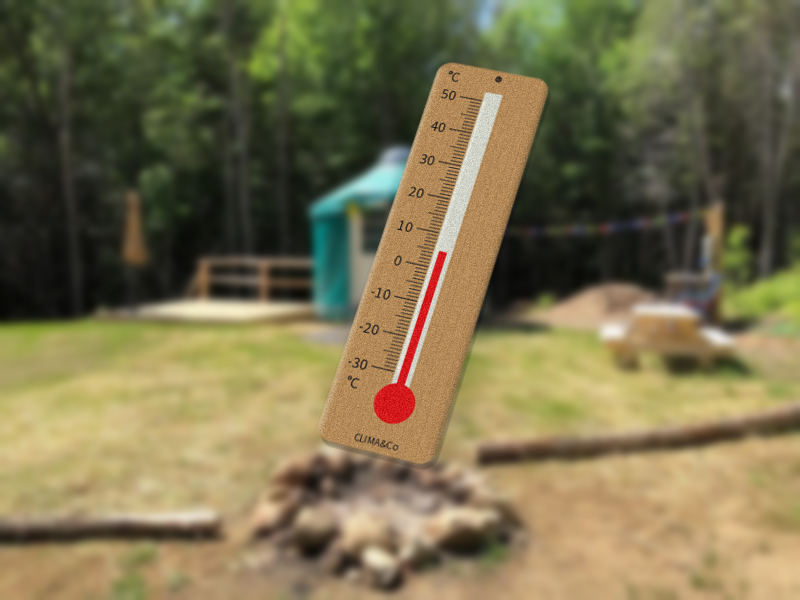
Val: 5 °C
